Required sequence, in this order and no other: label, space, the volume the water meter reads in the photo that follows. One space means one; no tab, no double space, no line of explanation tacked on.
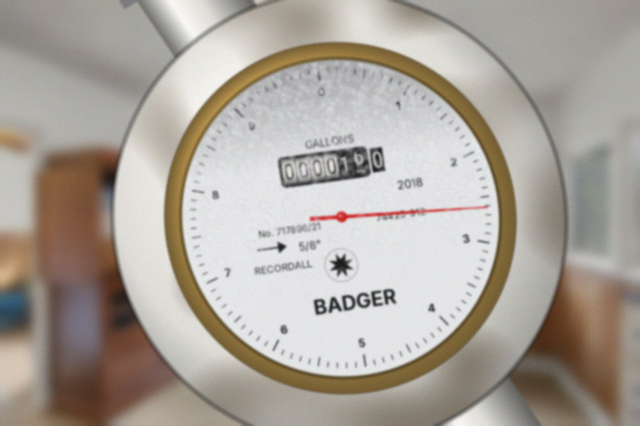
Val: 162.6 gal
